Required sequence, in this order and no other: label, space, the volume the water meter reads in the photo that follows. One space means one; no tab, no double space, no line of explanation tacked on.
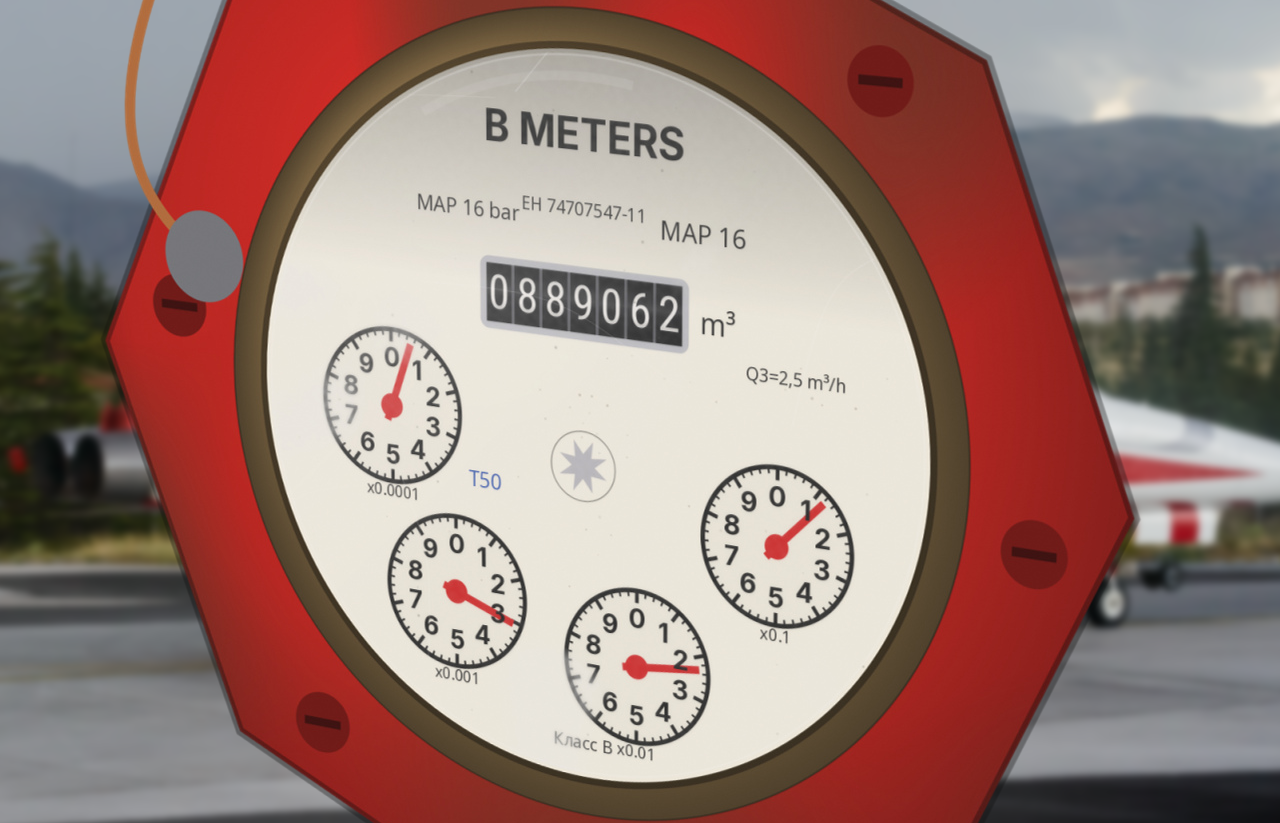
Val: 889062.1230 m³
